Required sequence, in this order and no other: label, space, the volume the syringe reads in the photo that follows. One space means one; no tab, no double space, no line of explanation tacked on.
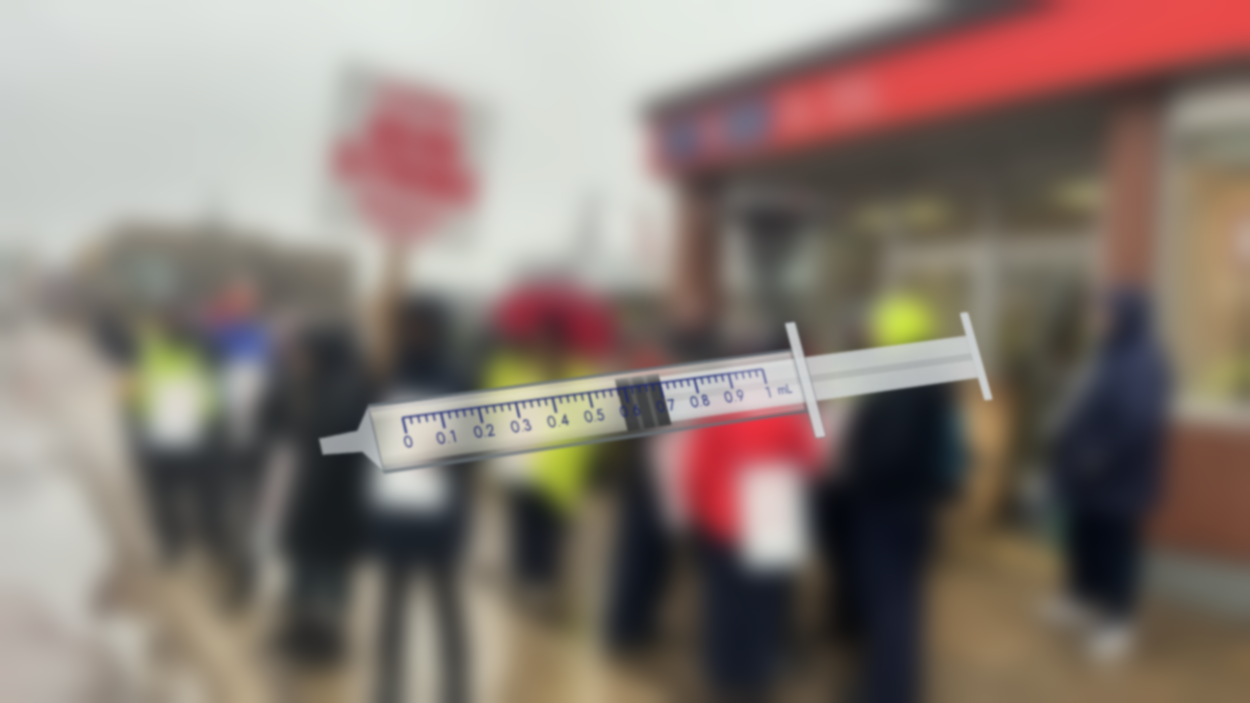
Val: 0.58 mL
